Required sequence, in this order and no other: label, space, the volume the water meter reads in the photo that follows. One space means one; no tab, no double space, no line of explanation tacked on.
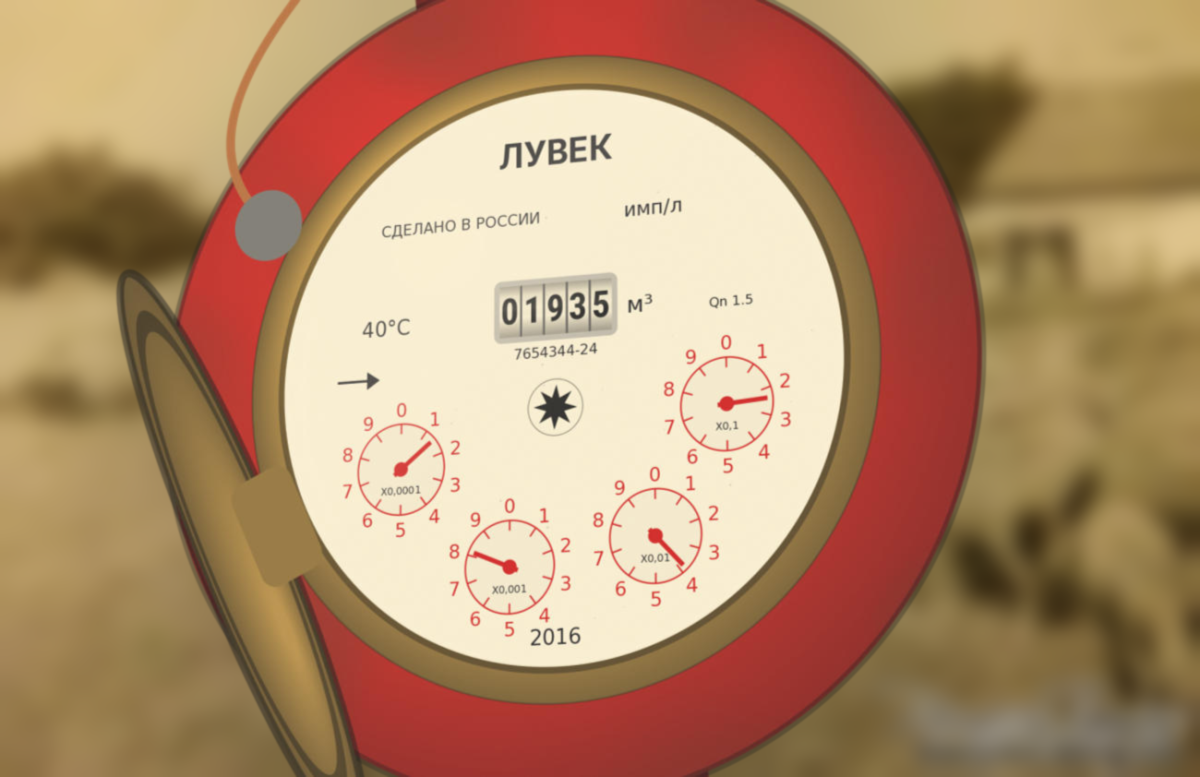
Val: 1935.2381 m³
